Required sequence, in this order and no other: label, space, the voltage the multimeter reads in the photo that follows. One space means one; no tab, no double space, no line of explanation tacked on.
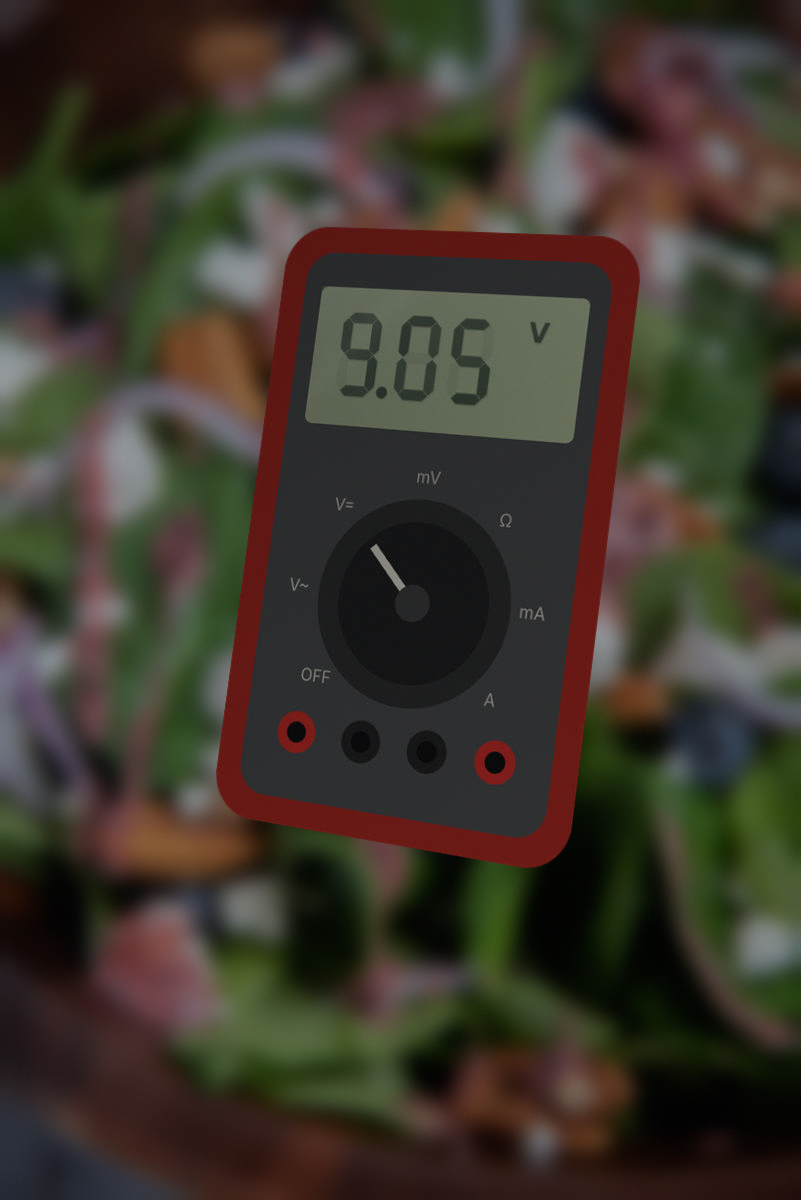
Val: 9.05 V
